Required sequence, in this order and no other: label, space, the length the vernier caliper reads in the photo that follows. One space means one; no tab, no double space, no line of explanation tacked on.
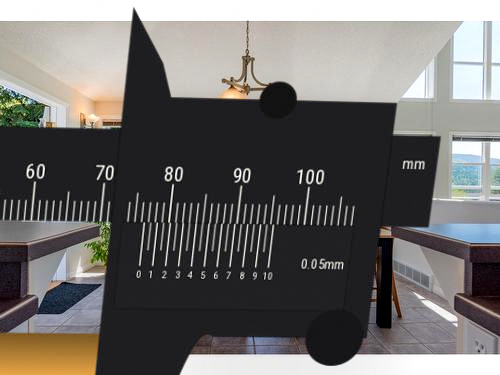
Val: 76.4 mm
